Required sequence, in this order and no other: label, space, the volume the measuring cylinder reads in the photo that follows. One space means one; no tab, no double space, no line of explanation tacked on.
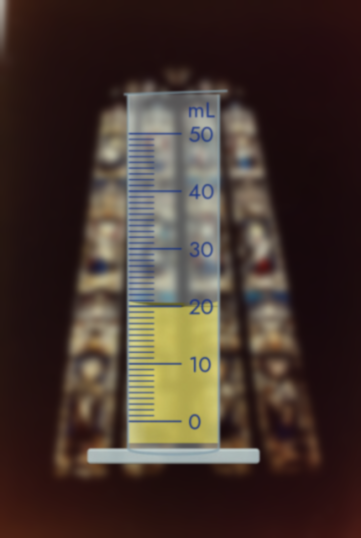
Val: 20 mL
